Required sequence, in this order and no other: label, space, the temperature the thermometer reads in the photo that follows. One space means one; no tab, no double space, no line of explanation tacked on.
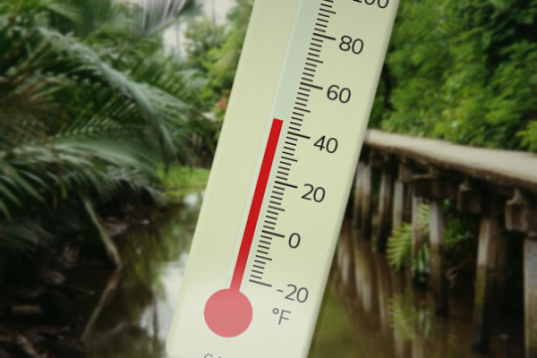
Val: 44 °F
